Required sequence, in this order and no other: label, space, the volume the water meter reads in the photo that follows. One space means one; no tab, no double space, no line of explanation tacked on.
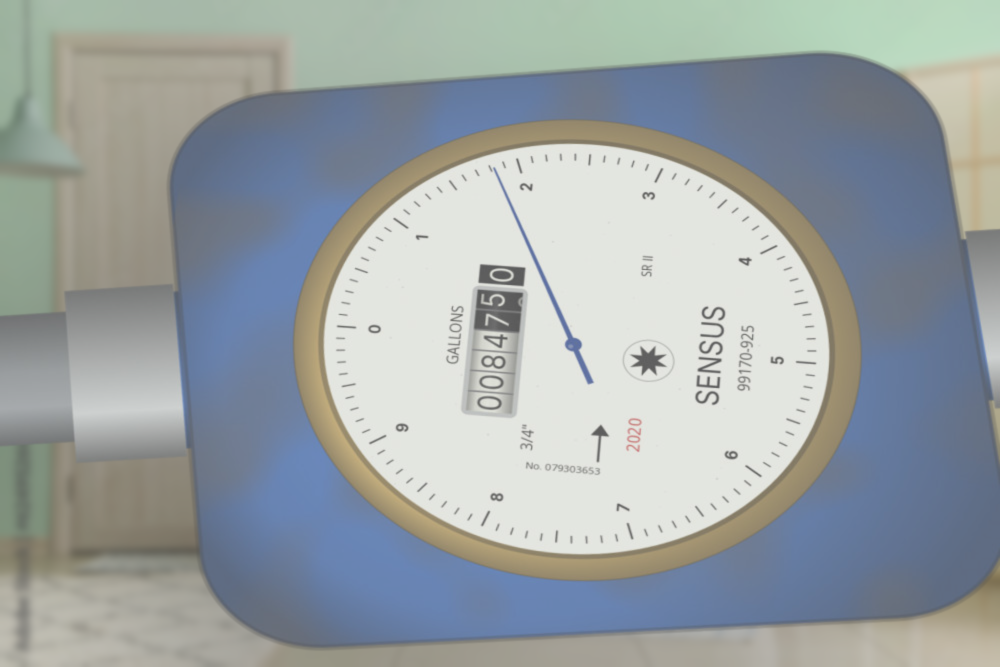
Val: 84751.8 gal
